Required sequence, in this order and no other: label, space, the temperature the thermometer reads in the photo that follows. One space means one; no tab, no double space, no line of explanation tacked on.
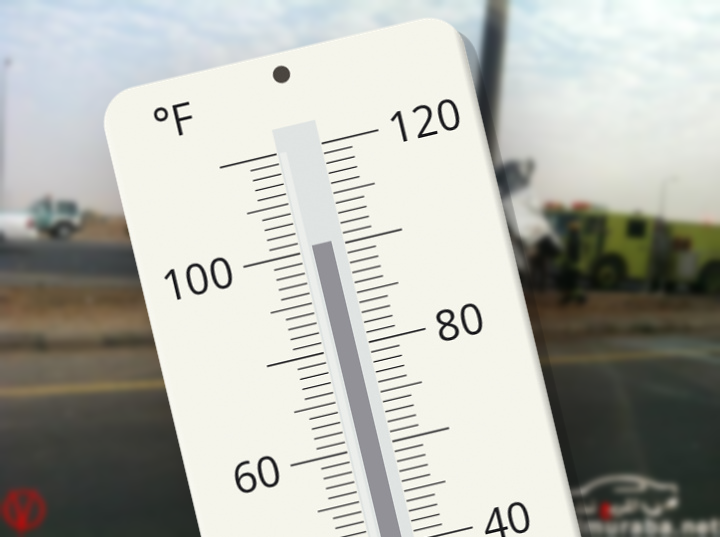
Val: 101 °F
